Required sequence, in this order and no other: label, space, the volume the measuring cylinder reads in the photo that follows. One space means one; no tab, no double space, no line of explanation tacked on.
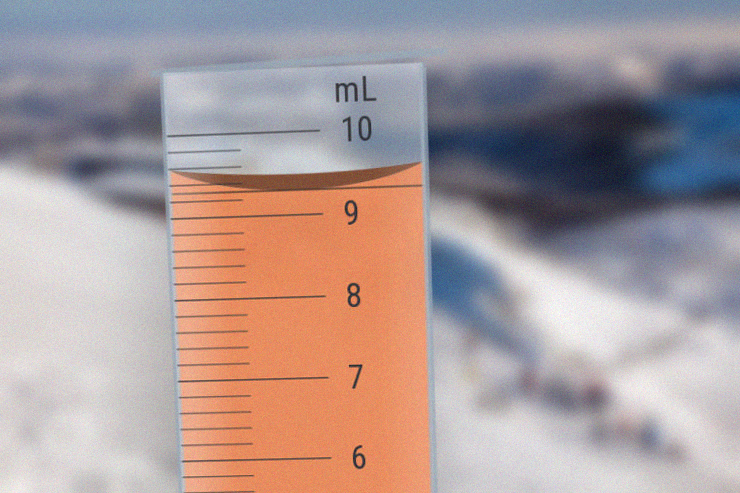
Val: 9.3 mL
